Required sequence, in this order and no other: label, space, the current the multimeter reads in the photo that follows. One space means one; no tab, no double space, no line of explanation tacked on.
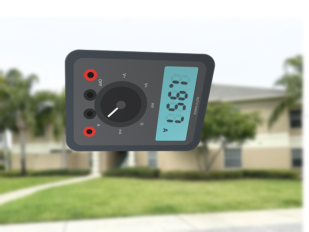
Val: 1.957 A
